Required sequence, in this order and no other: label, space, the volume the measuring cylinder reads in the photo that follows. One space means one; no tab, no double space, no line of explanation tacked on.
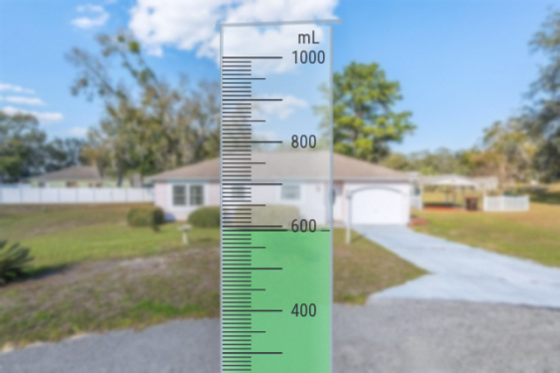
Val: 590 mL
